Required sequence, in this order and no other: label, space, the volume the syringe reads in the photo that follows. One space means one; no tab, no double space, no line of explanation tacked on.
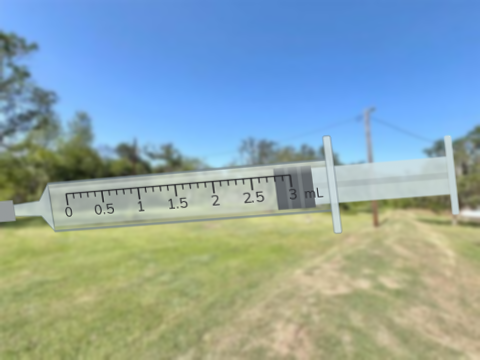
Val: 2.8 mL
